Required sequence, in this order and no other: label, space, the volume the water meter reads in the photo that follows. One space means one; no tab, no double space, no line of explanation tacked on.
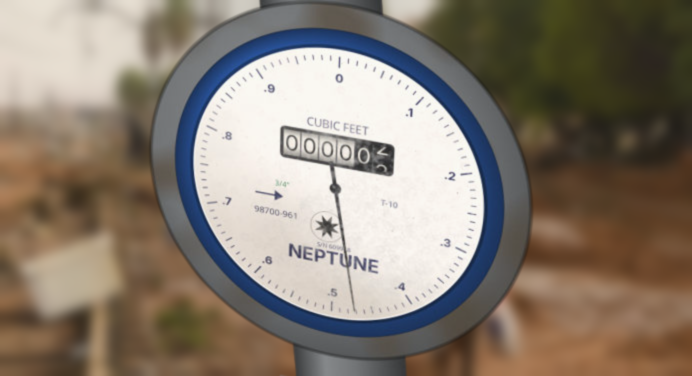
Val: 2.47 ft³
